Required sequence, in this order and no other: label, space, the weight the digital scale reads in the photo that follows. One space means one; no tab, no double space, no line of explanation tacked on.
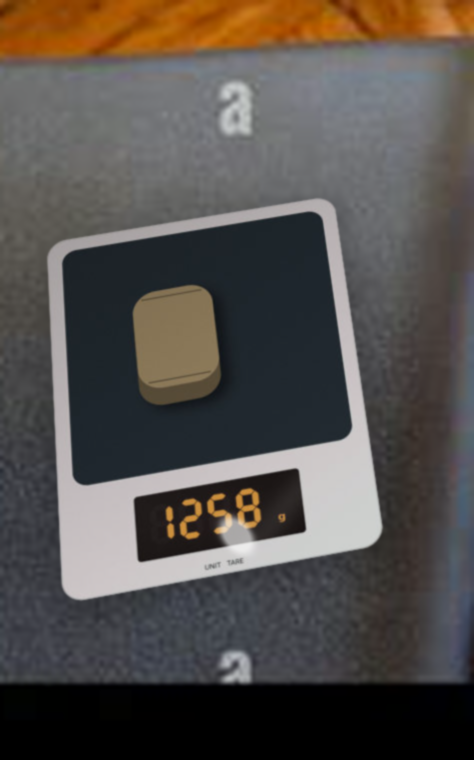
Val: 1258 g
